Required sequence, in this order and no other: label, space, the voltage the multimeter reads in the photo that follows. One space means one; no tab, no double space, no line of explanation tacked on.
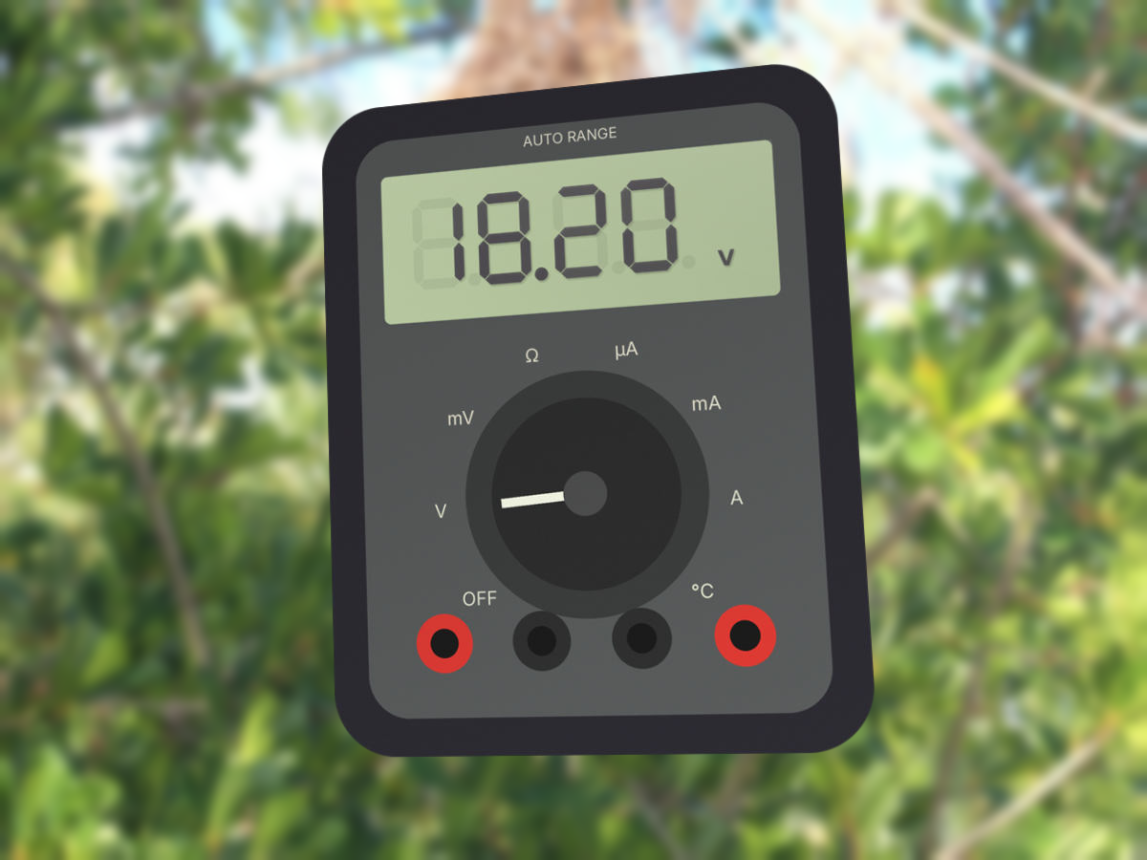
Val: 18.20 V
